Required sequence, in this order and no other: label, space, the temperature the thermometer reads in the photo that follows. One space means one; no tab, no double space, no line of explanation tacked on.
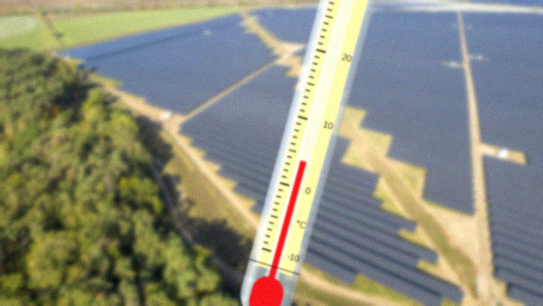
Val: 4 °C
